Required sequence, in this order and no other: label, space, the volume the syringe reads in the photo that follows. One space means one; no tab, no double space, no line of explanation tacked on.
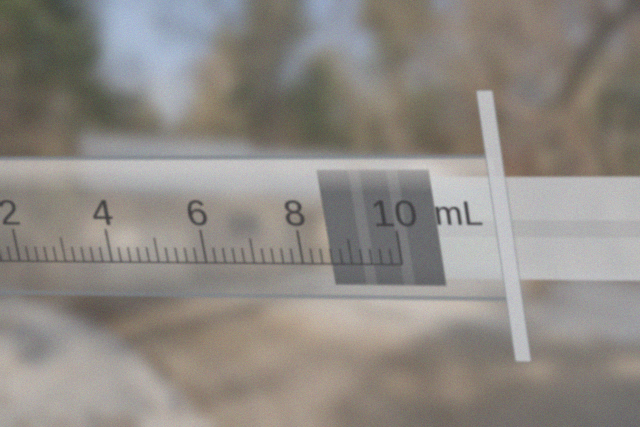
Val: 8.6 mL
